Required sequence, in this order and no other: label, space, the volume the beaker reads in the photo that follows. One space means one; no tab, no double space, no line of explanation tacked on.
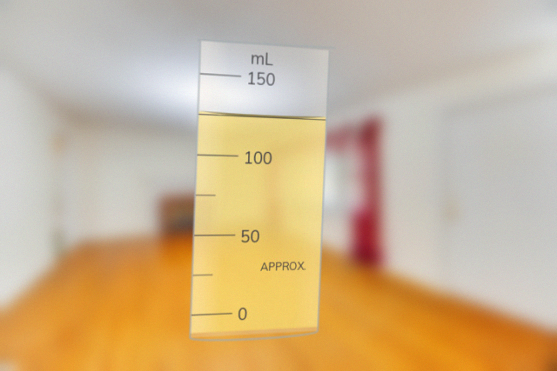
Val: 125 mL
